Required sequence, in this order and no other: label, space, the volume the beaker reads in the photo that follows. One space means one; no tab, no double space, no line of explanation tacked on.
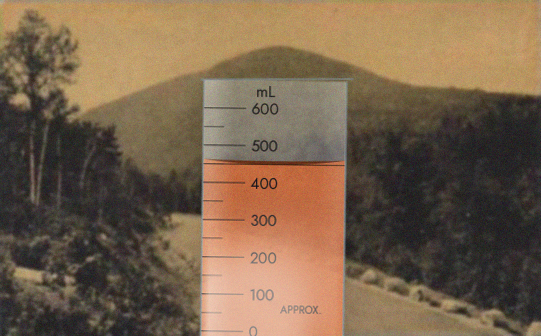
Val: 450 mL
